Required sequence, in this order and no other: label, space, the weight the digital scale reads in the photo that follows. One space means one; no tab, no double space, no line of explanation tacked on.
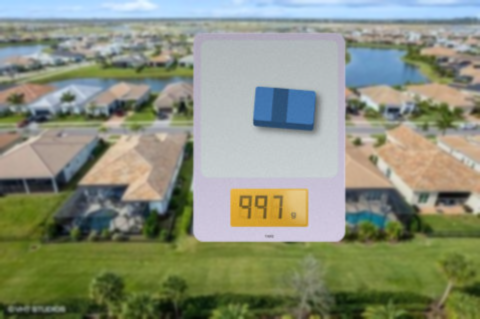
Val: 997 g
